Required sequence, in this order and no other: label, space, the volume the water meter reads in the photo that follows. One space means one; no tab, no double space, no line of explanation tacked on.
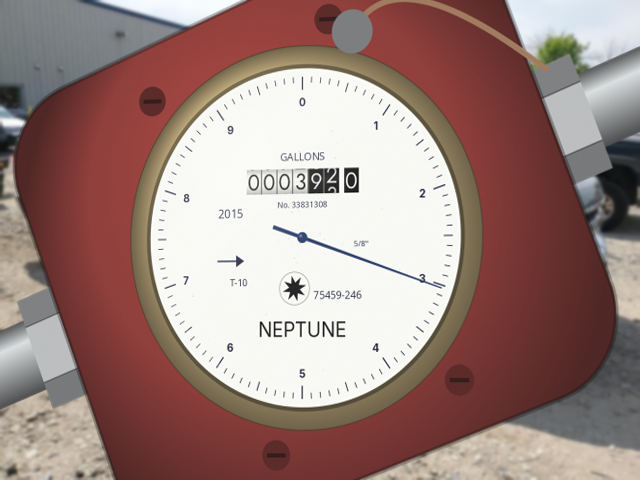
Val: 3923.0 gal
